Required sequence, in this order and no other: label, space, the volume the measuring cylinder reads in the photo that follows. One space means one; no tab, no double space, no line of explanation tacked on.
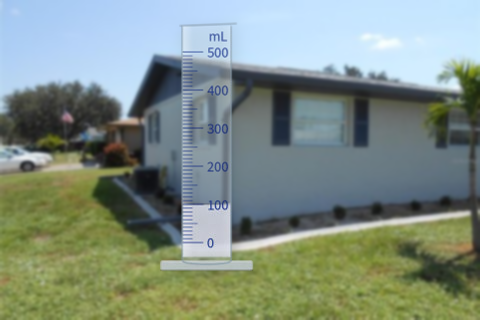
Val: 100 mL
